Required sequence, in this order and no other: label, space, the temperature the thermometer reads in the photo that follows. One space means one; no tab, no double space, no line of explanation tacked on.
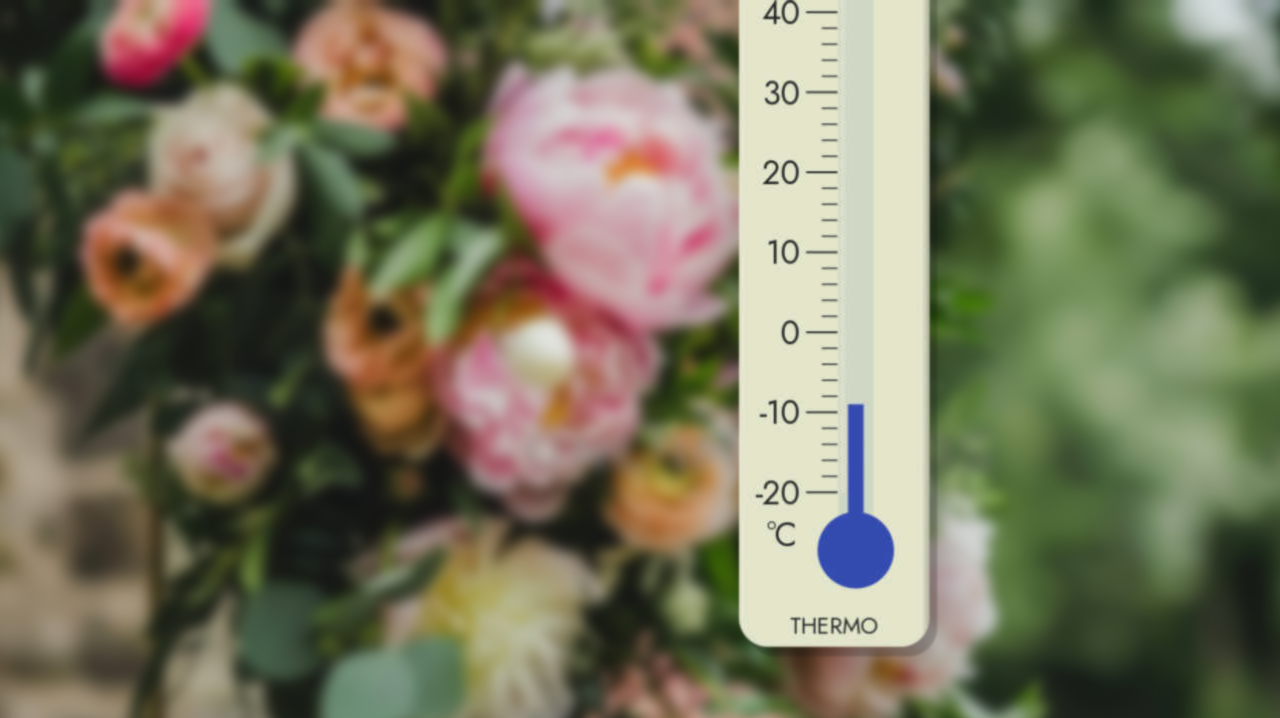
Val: -9 °C
